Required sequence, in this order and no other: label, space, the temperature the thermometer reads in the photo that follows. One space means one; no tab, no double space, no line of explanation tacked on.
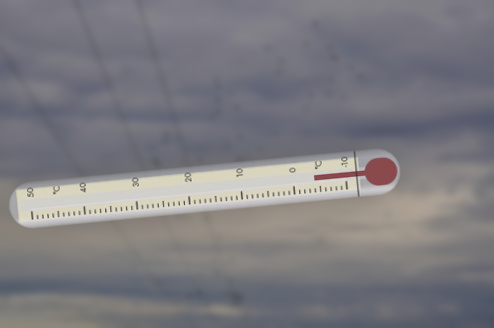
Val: -4 °C
